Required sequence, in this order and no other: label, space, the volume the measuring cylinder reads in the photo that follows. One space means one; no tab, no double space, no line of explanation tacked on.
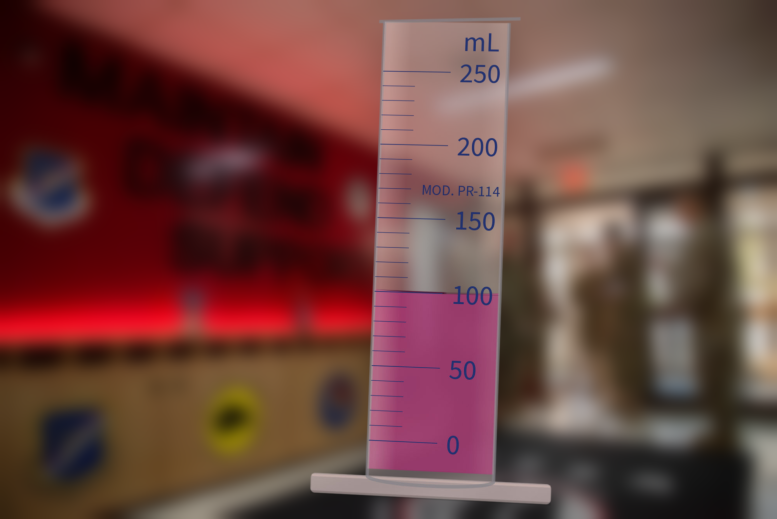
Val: 100 mL
